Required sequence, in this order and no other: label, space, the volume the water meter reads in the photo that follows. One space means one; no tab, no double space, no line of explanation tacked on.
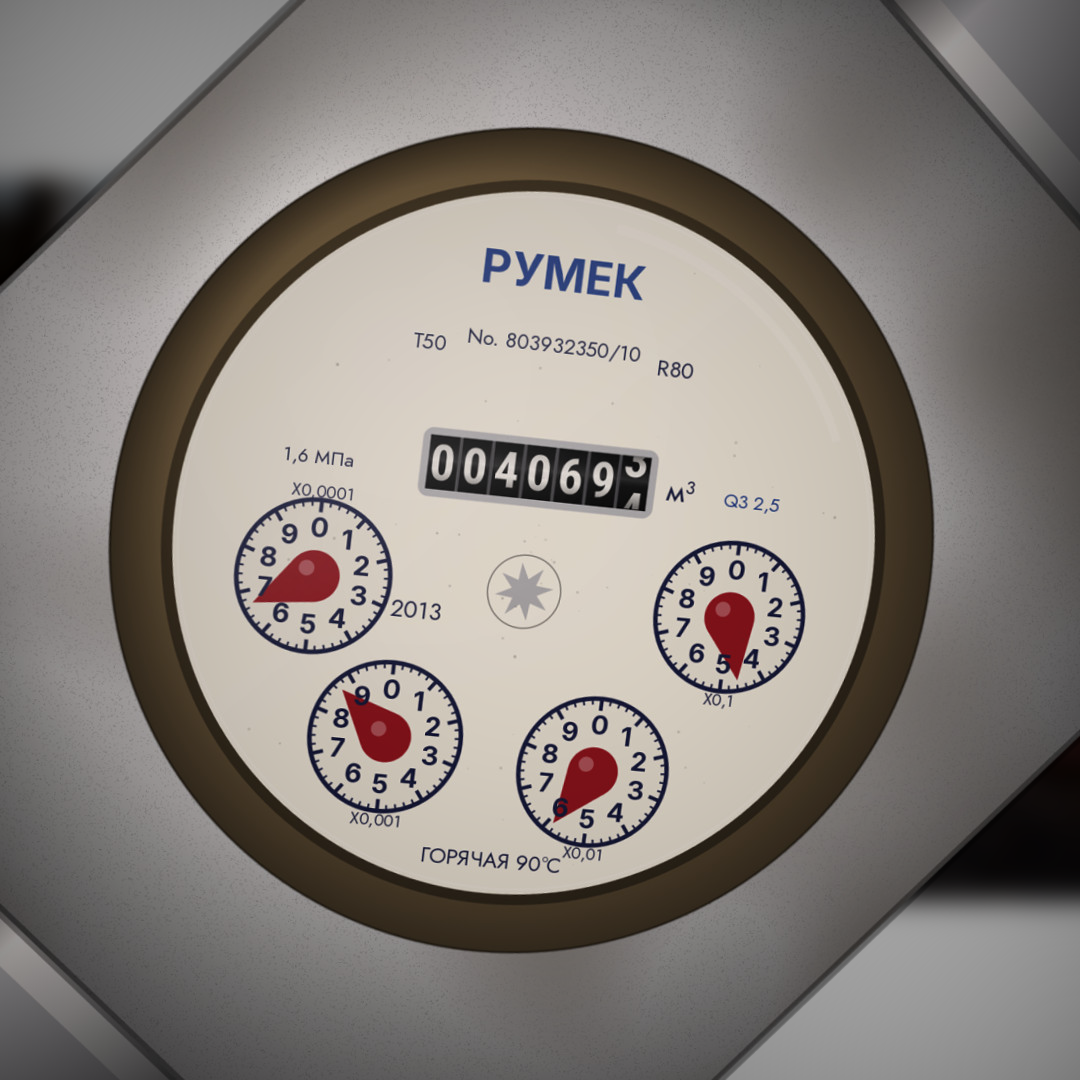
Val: 40693.4586 m³
